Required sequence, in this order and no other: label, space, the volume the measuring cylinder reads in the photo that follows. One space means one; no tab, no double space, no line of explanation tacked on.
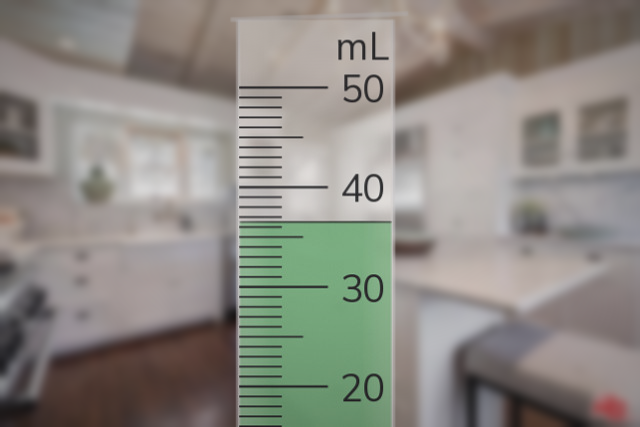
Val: 36.5 mL
